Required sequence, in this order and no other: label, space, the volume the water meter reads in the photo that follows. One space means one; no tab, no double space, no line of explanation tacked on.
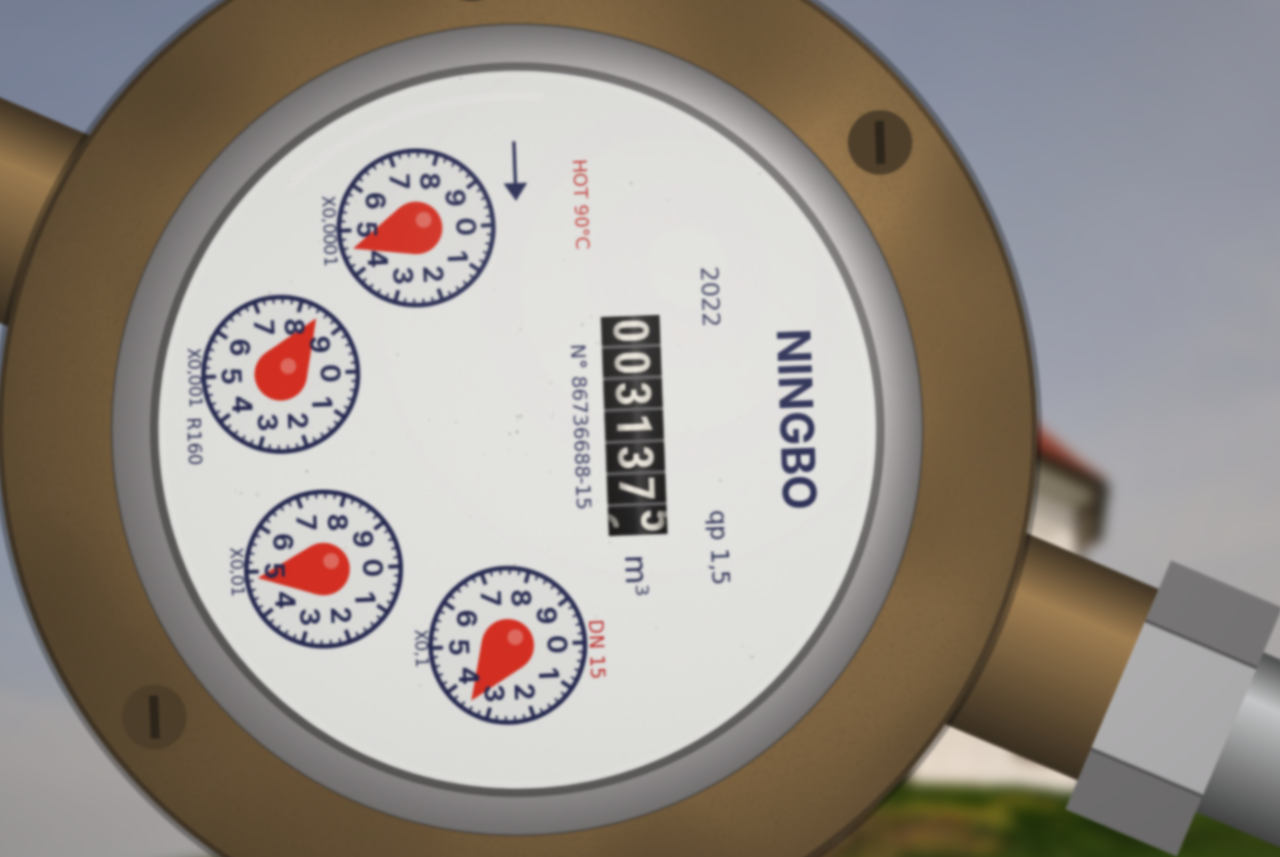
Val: 31375.3484 m³
